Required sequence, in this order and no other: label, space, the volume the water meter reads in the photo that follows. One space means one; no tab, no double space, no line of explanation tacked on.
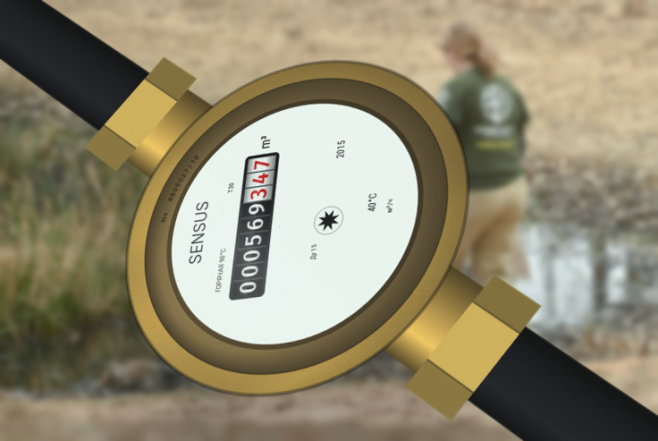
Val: 569.347 m³
